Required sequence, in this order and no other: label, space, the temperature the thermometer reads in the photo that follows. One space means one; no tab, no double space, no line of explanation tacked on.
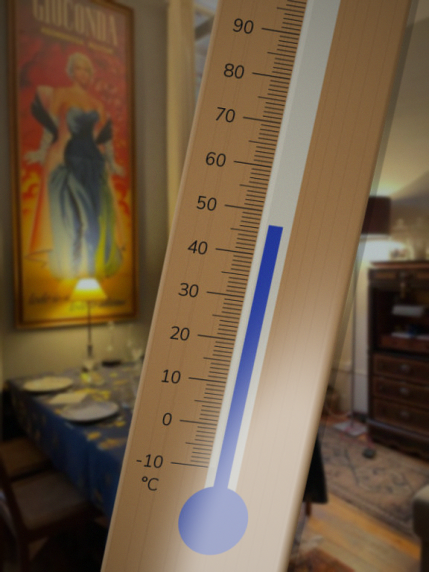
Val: 47 °C
